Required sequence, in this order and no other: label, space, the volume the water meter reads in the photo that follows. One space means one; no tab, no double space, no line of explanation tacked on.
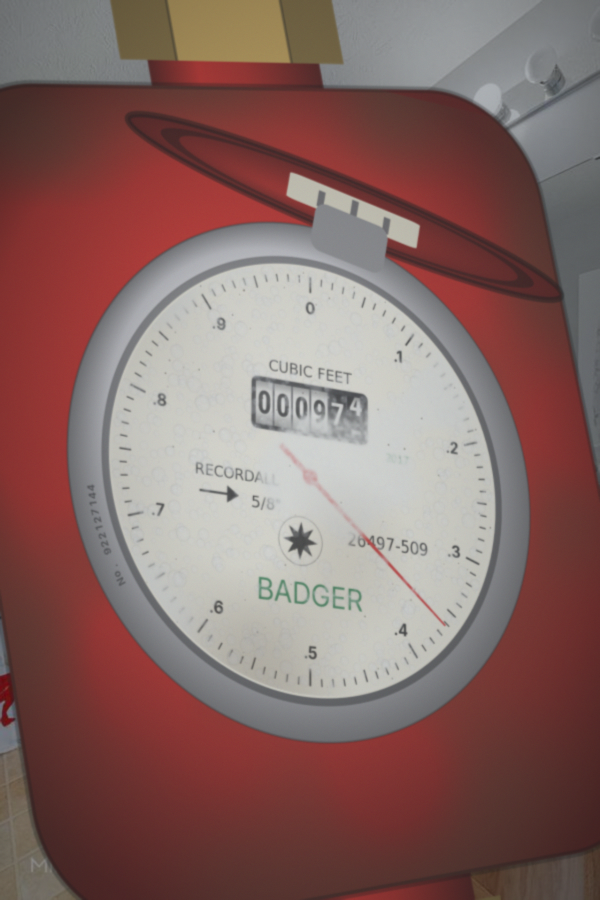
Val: 974.36 ft³
